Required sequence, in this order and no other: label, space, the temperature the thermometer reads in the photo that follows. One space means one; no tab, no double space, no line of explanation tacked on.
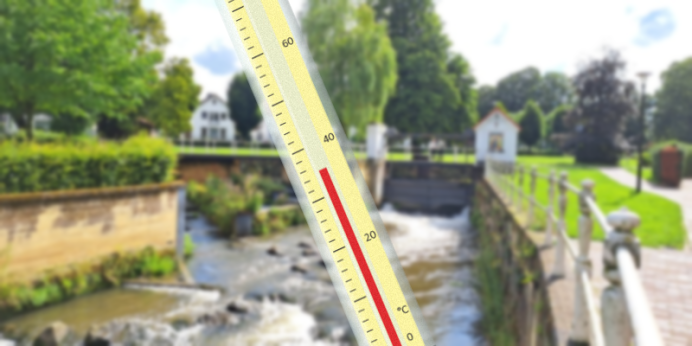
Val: 35 °C
